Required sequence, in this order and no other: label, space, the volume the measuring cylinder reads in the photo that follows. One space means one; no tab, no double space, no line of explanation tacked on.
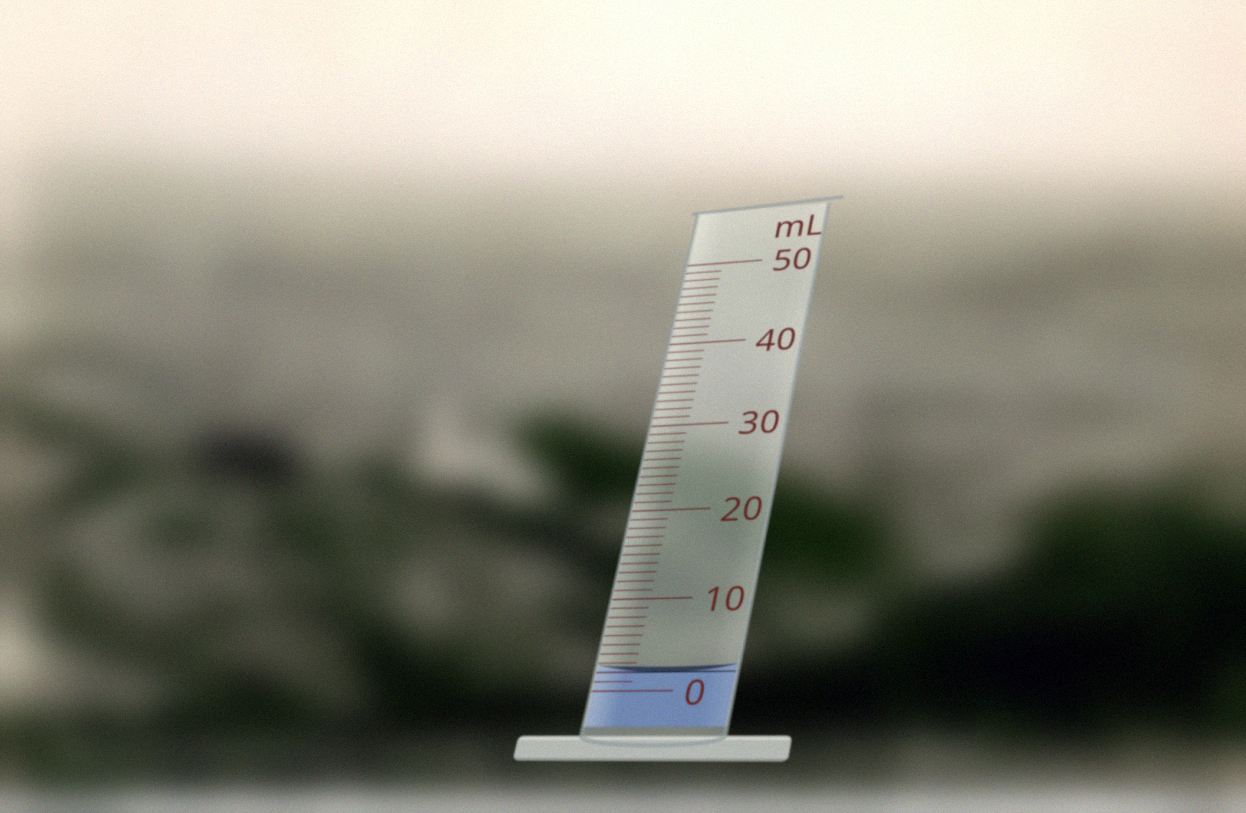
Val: 2 mL
